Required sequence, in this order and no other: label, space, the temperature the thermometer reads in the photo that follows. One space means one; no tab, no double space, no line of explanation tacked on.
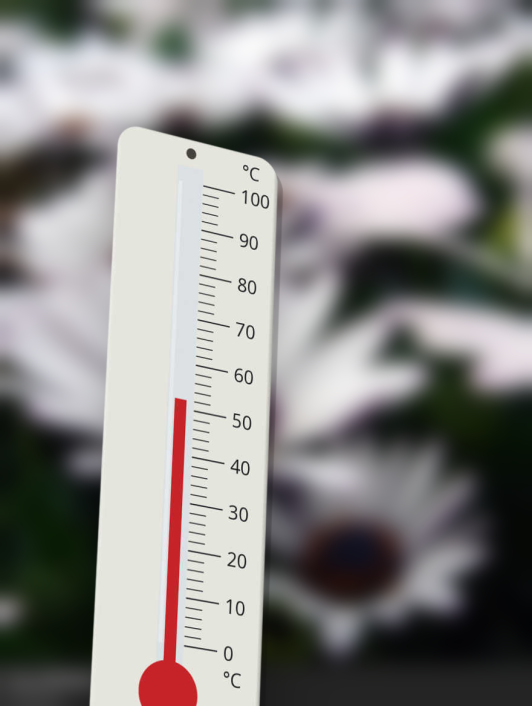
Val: 52 °C
